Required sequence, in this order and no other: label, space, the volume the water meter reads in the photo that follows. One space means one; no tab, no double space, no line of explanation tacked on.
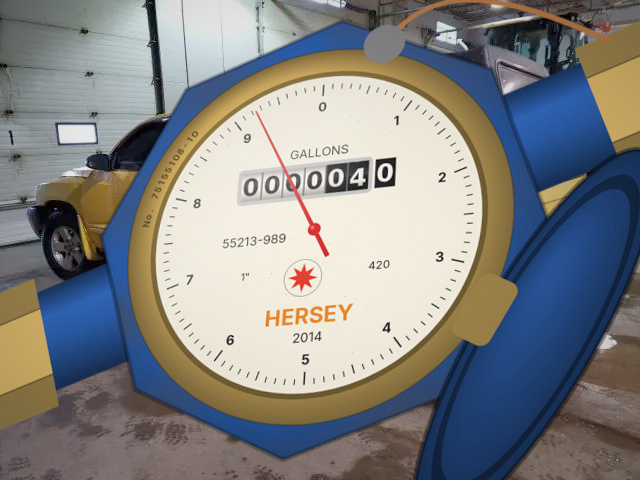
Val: 39.2 gal
